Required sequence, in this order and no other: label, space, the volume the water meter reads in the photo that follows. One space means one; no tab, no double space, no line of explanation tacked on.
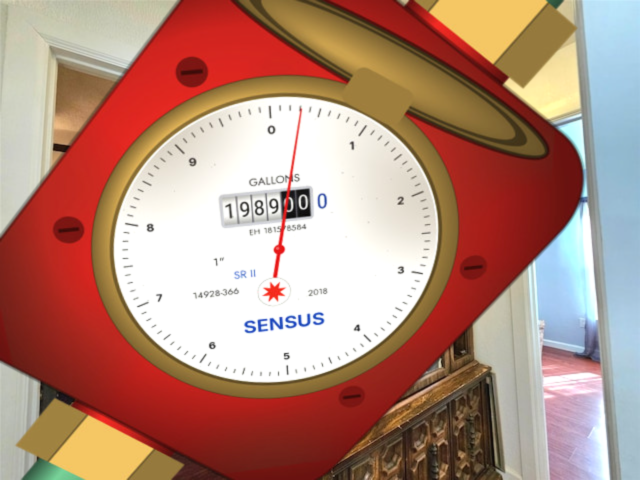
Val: 1989000.3 gal
